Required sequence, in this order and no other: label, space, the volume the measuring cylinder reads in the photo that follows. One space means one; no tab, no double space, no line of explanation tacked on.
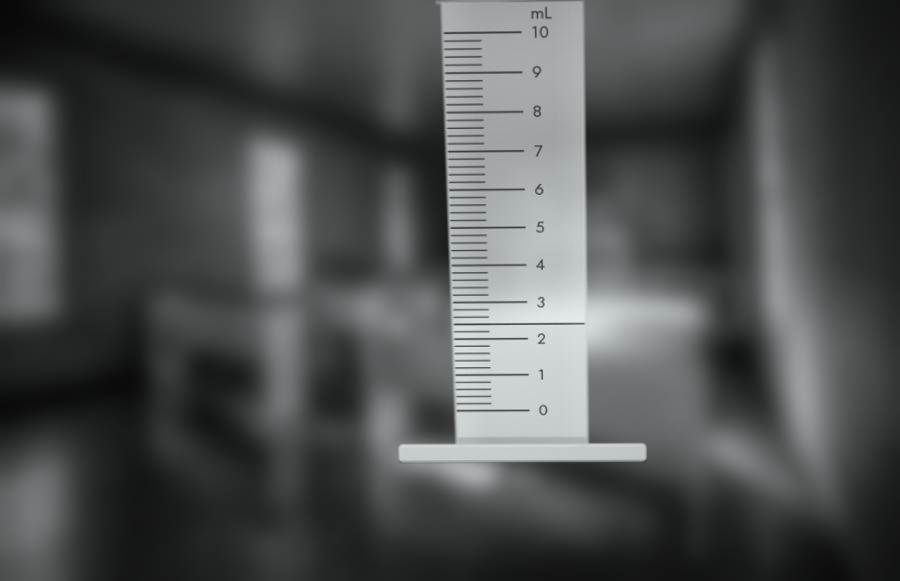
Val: 2.4 mL
